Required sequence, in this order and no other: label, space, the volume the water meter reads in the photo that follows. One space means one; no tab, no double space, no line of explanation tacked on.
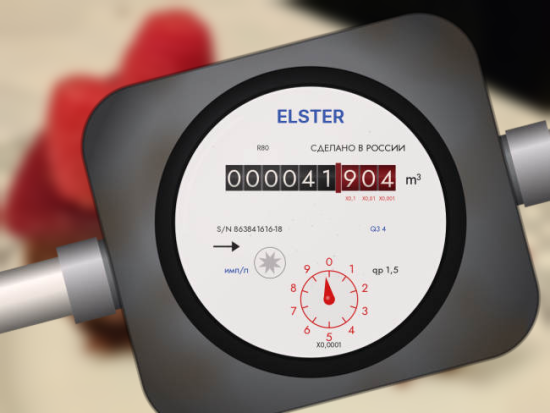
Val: 41.9039 m³
